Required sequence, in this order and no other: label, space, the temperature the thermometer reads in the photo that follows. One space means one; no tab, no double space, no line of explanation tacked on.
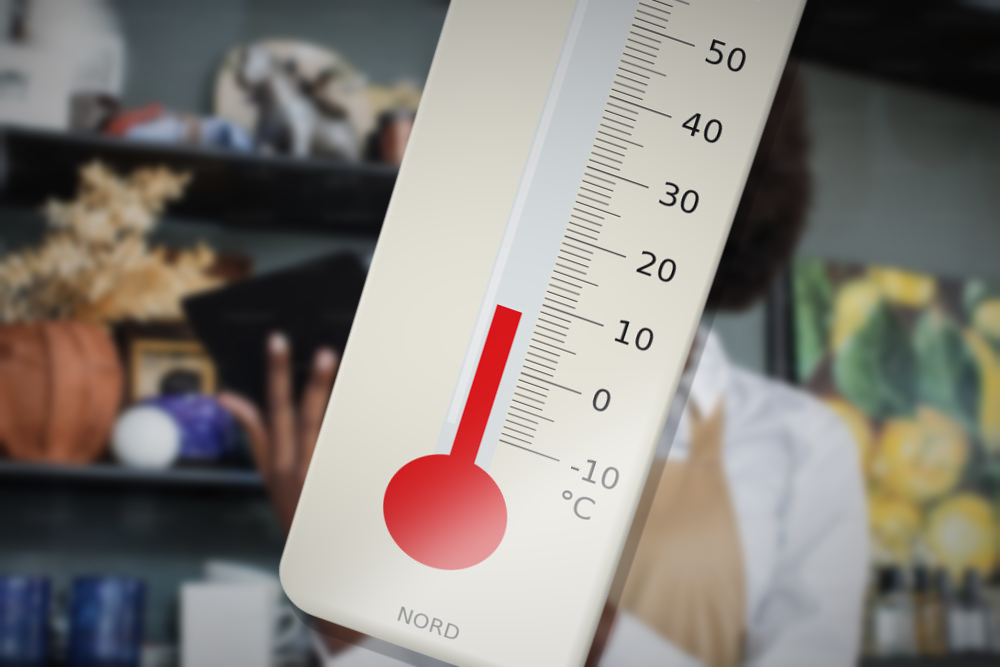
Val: 8 °C
